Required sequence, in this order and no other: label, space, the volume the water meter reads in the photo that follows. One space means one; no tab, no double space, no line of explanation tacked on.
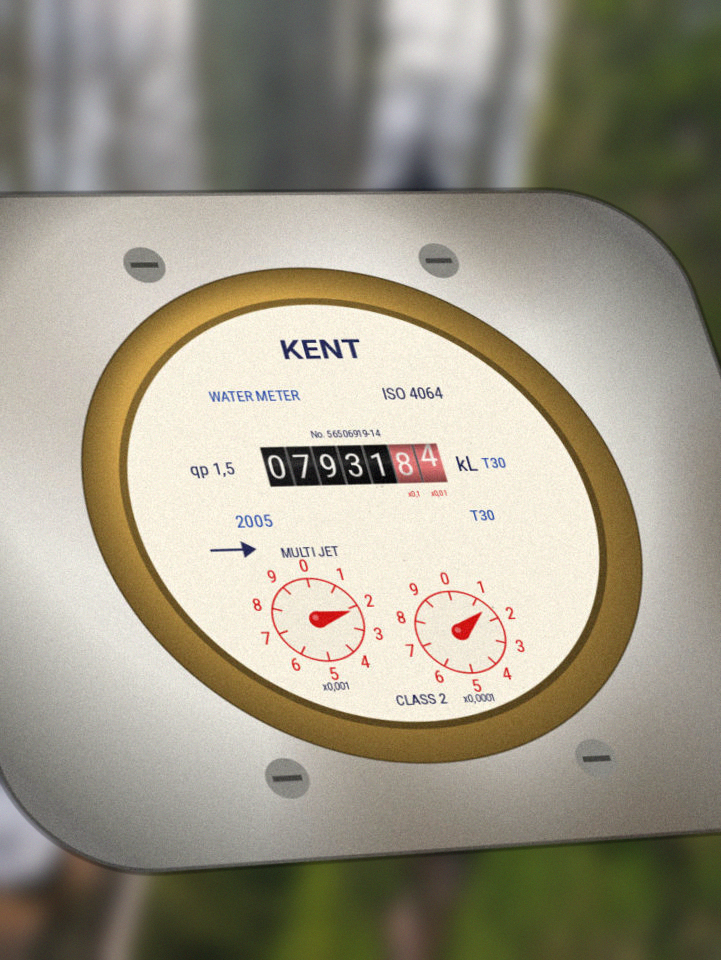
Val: 7931.8421 kL
